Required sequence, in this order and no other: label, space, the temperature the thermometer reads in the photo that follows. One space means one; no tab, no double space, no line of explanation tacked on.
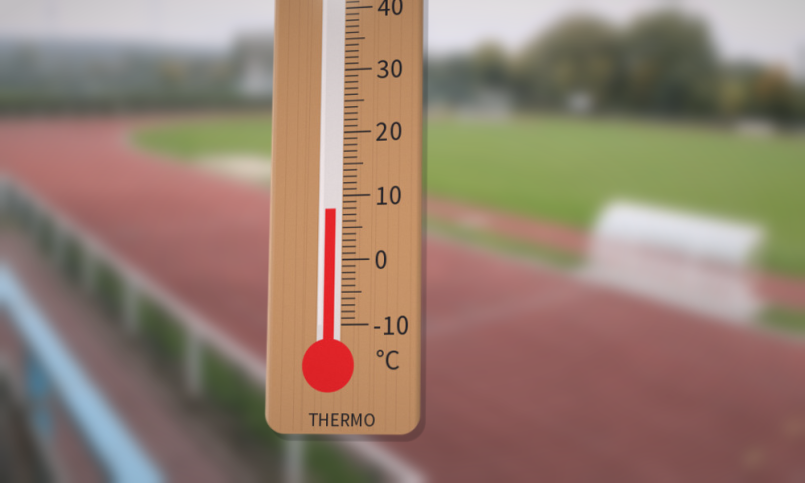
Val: 8 °C
